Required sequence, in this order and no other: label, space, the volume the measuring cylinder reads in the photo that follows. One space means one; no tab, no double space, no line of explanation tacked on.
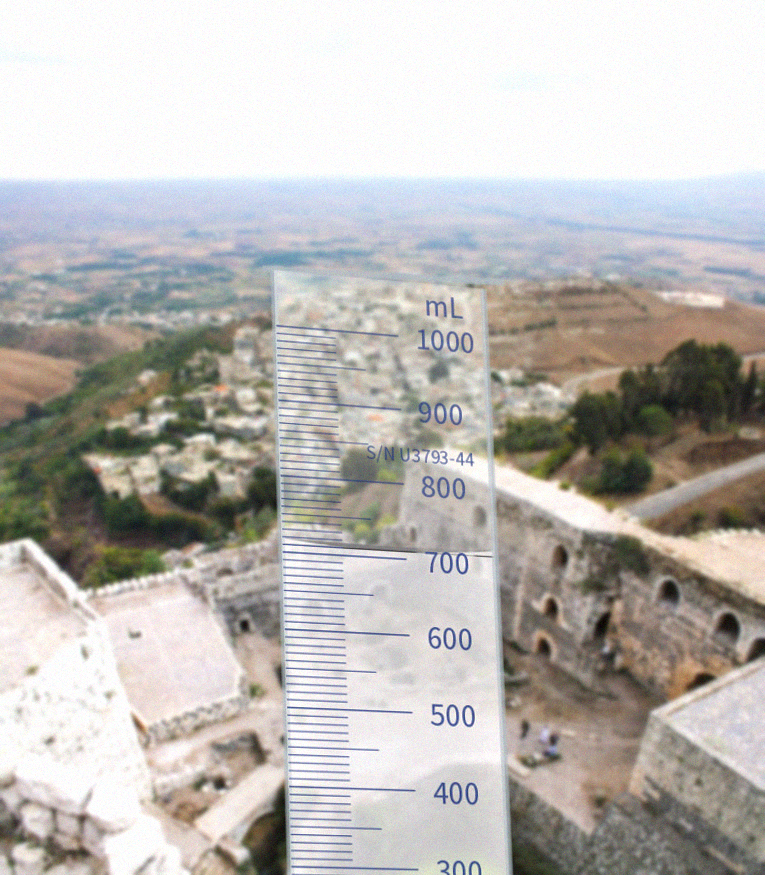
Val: 710 mL
